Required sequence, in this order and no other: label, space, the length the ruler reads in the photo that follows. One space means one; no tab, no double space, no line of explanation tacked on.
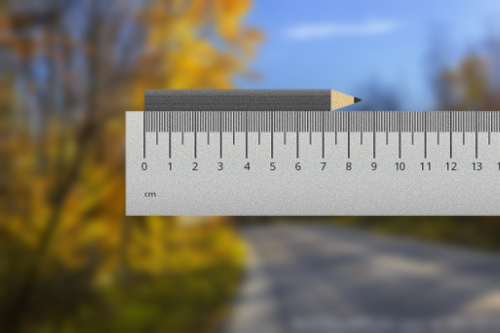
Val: 8.5 cm
